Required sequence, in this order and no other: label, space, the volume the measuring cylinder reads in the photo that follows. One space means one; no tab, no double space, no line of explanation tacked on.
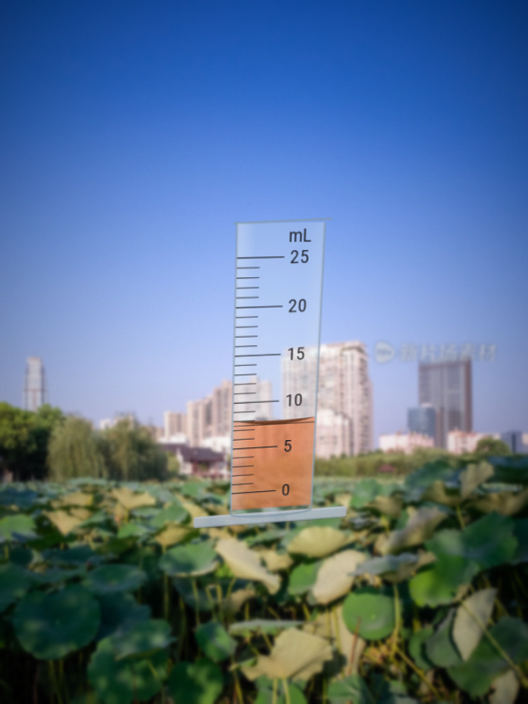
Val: 7.5 mL
